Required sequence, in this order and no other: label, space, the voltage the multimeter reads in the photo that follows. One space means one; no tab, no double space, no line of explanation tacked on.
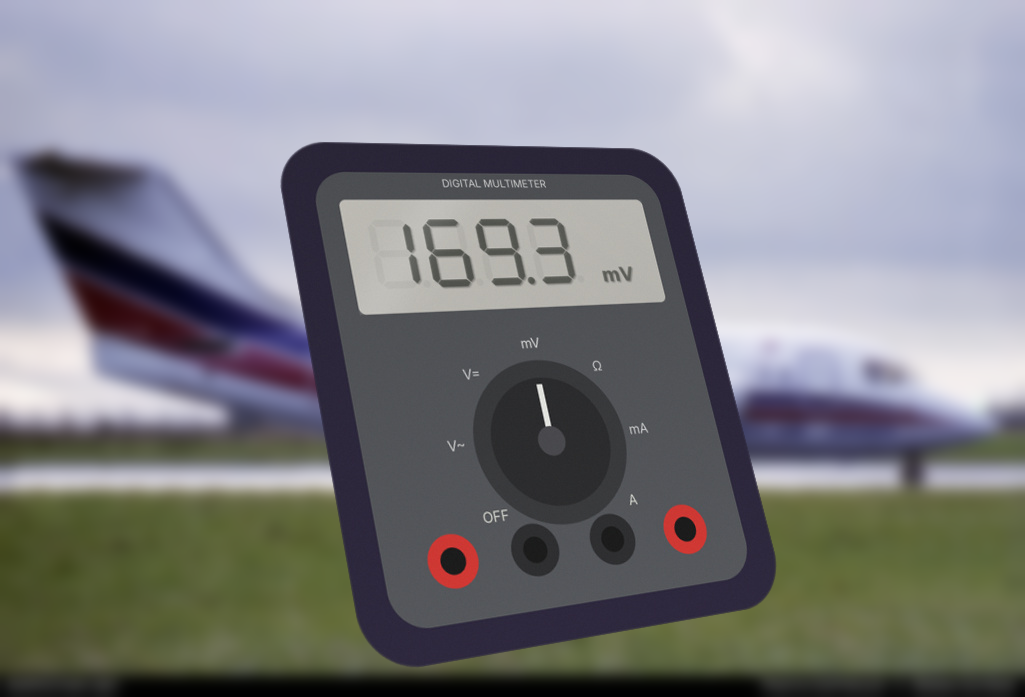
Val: 169.3 mV
